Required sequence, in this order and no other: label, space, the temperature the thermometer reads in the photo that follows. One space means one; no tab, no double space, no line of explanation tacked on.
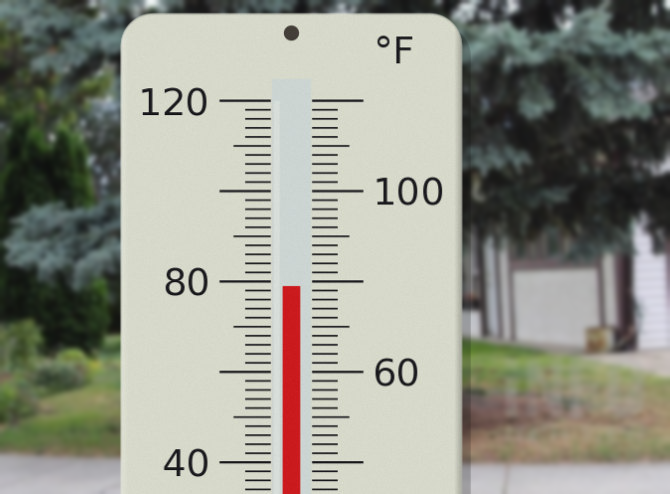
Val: 79 °F
